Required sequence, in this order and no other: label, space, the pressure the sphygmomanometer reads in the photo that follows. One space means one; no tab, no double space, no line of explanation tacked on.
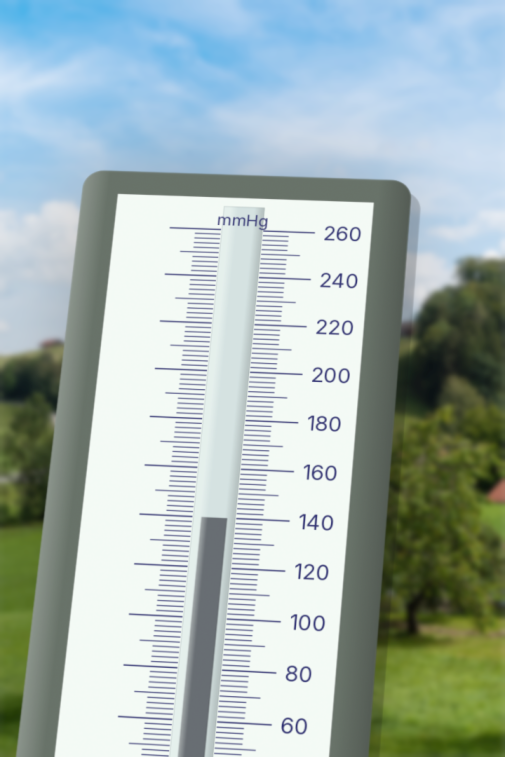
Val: 140 mmHg
